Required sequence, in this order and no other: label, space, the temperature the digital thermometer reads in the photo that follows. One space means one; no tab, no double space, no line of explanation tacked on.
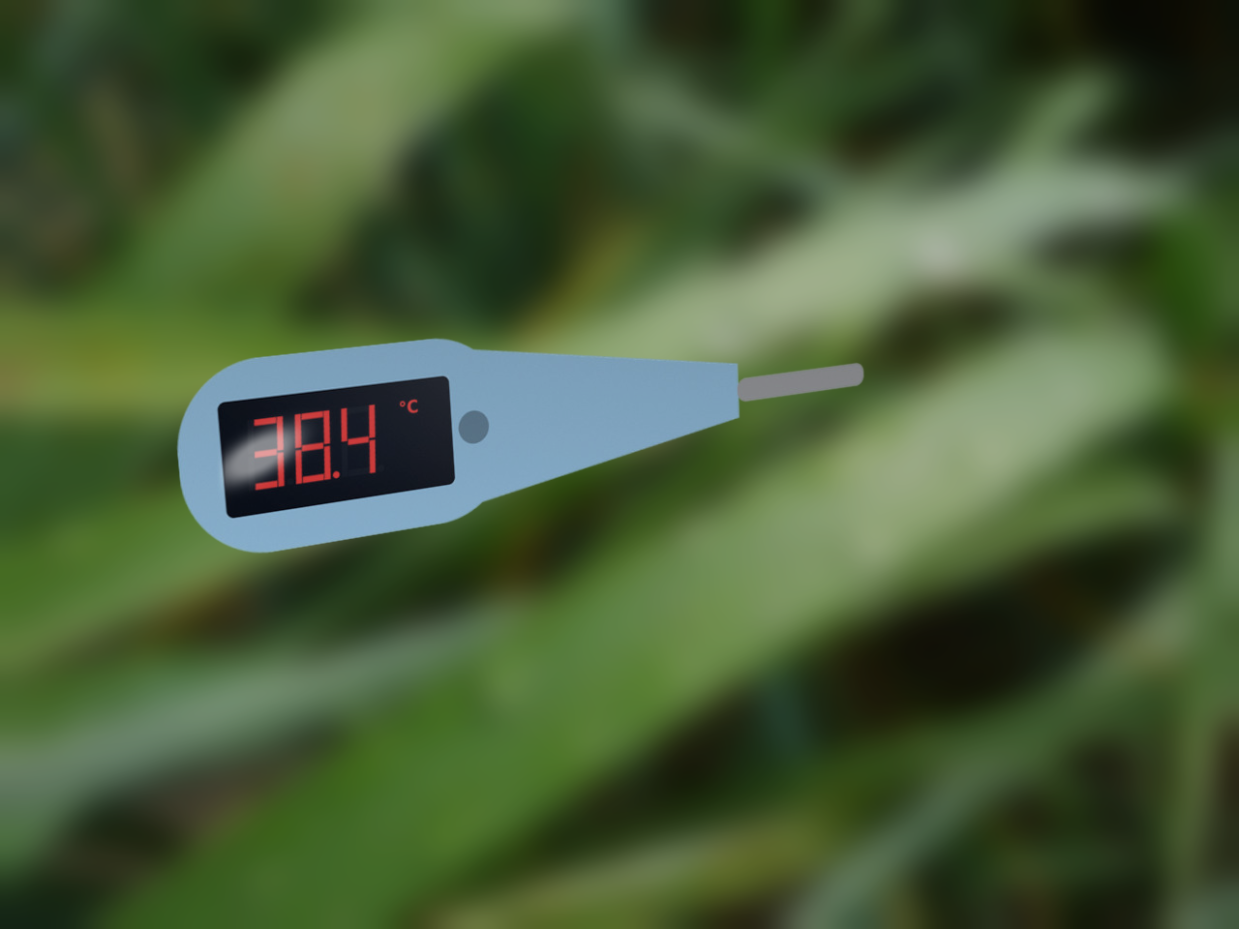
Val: 38.4 °C
